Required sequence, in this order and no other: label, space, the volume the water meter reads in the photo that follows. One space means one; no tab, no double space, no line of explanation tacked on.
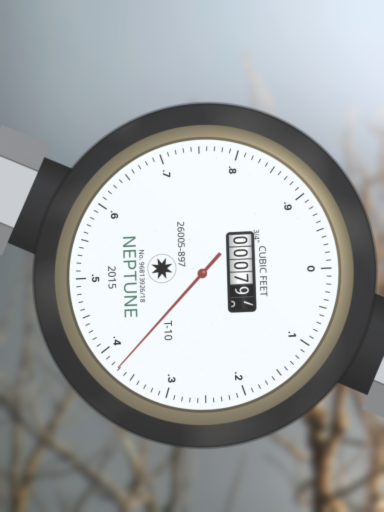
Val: 797.37 ft³
